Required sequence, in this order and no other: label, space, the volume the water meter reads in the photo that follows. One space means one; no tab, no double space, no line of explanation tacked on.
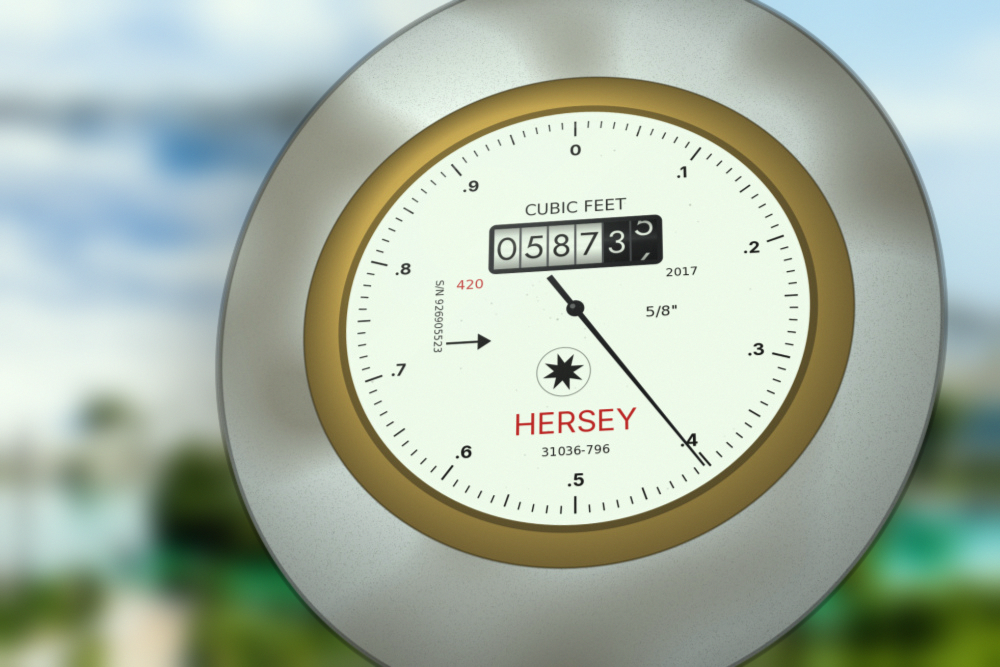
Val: 58735.40 ft³
